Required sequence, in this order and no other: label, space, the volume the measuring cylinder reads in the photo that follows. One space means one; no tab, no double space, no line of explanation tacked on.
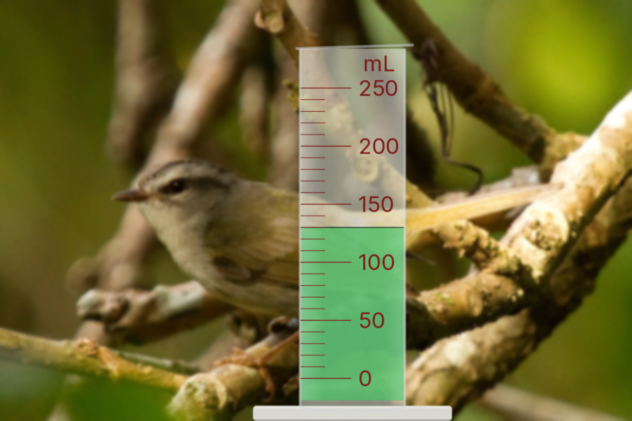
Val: 130 mL
